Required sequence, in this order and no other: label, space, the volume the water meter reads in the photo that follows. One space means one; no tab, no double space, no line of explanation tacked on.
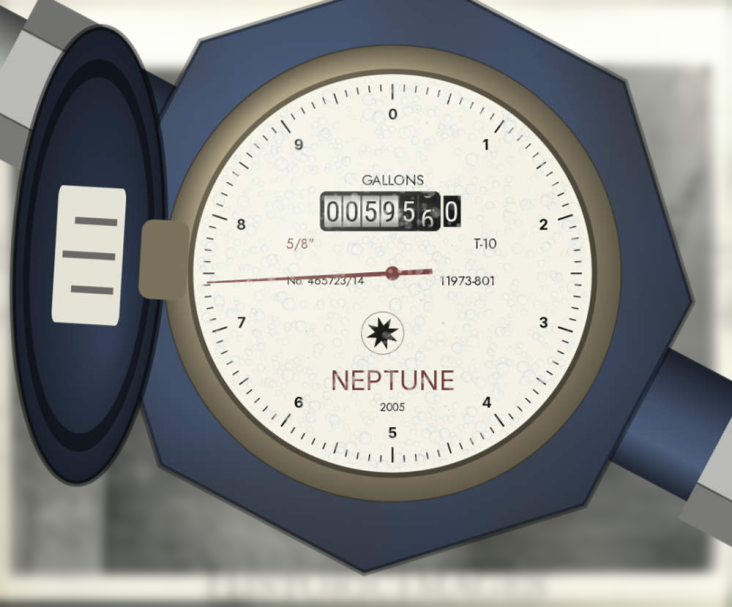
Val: 59557.4 gal
